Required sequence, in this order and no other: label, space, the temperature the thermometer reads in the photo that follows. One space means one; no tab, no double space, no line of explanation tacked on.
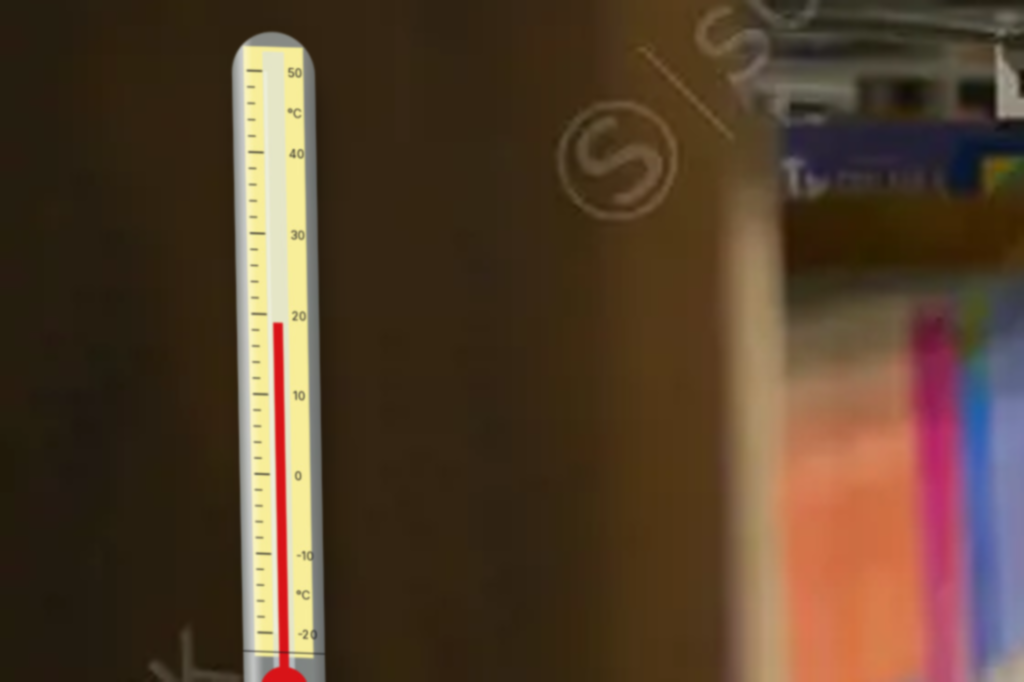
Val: 19 °C
